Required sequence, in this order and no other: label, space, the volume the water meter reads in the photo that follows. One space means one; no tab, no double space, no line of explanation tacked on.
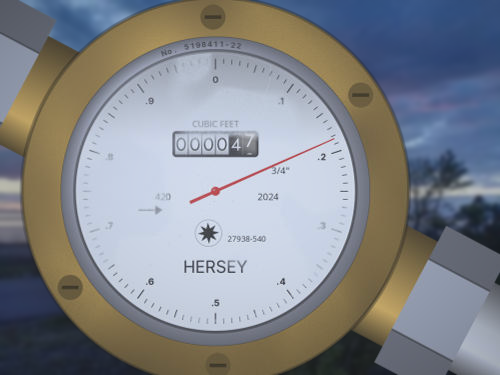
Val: 47.18 ft³
